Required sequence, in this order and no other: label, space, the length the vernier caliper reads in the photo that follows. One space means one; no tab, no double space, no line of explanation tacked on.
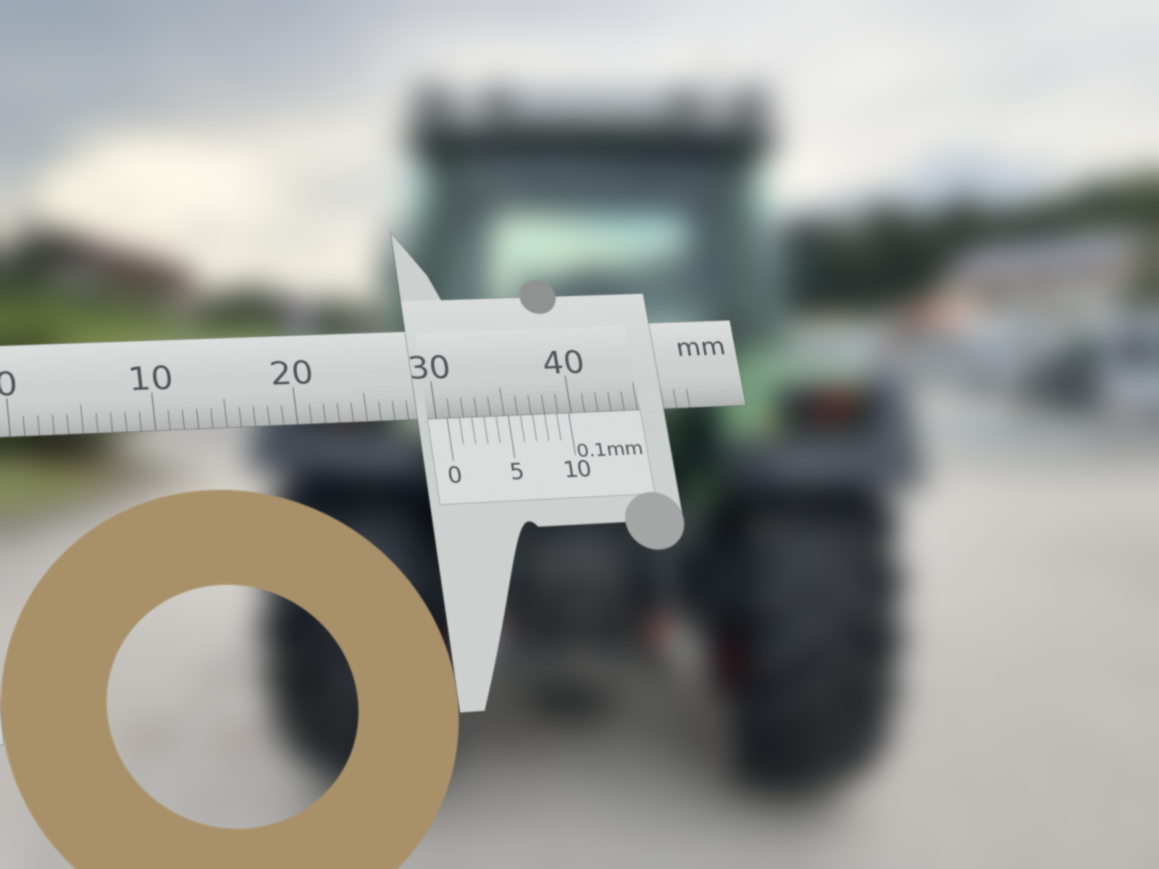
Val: 30.8 mm
